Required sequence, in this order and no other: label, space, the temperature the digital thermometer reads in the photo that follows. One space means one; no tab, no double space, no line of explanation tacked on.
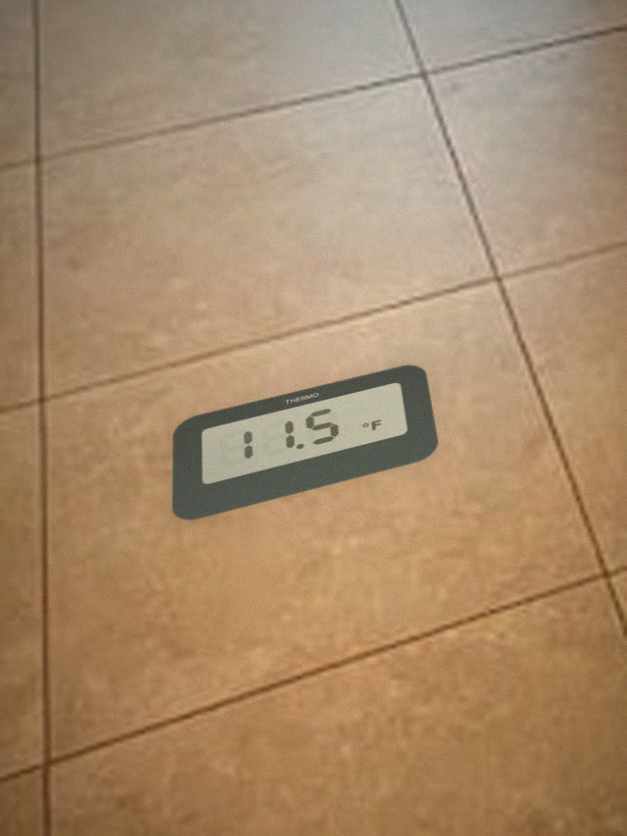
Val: 11.5 °F
